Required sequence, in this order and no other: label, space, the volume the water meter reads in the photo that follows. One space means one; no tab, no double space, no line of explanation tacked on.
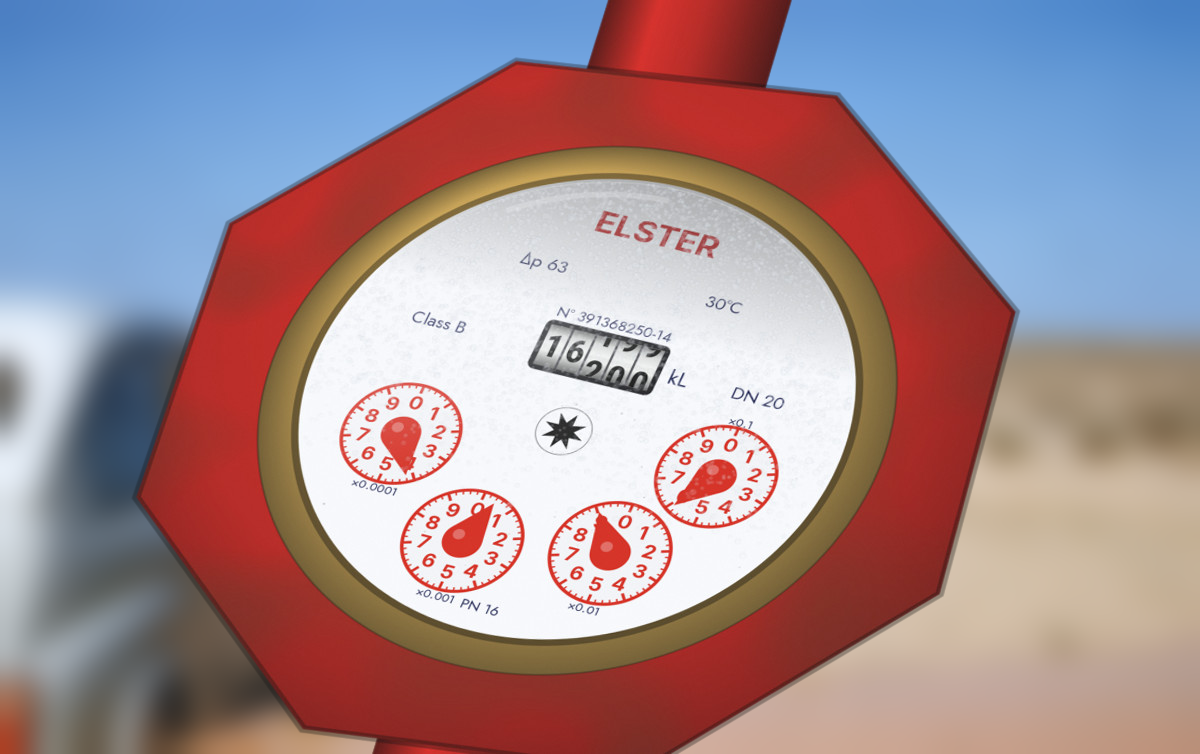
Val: 16199.5904 kL
